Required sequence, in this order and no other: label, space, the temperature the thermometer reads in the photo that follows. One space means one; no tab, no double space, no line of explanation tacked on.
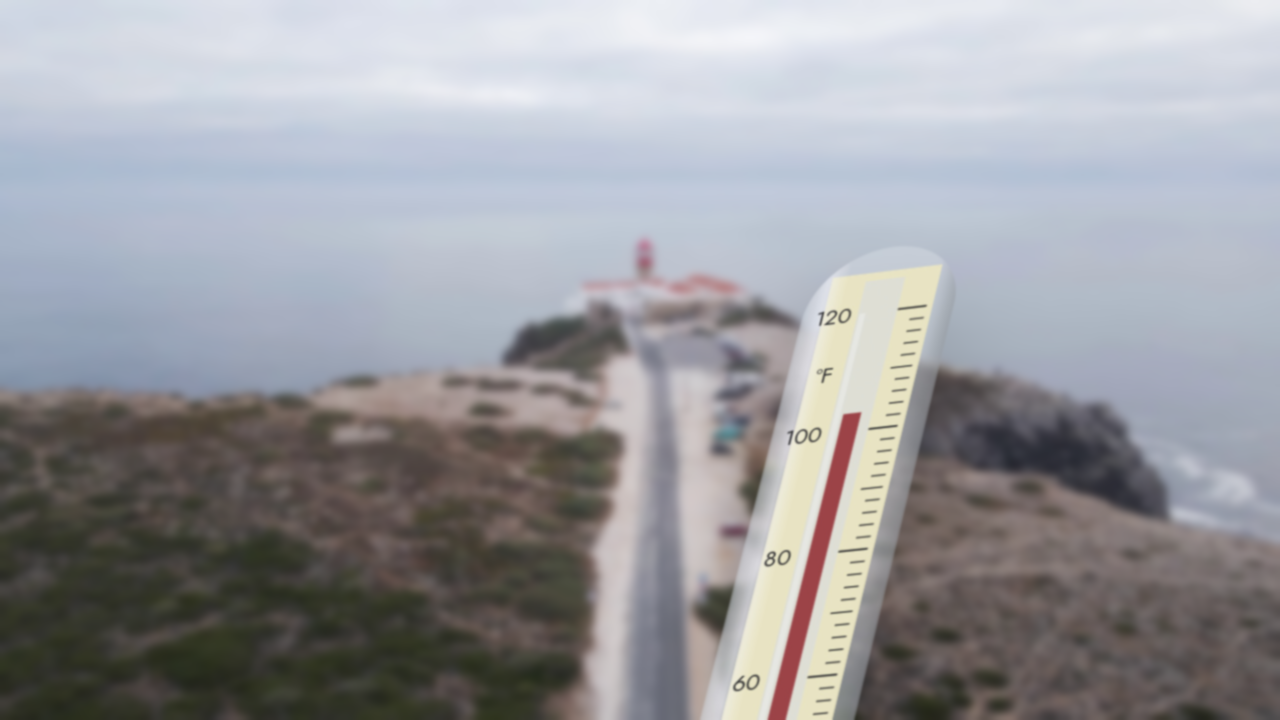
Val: 103 °F
